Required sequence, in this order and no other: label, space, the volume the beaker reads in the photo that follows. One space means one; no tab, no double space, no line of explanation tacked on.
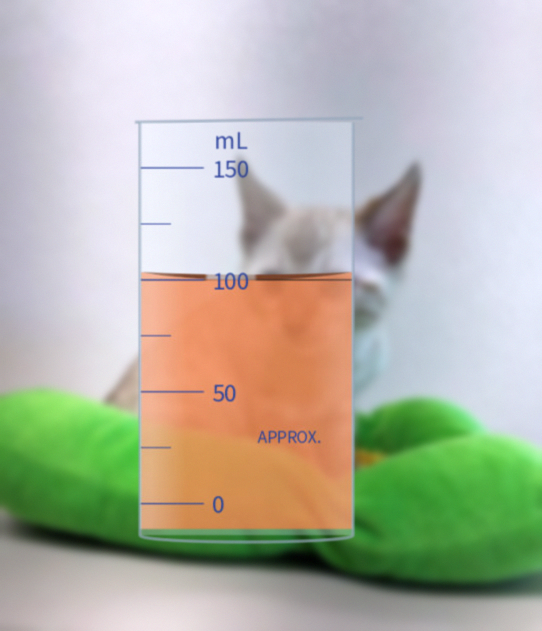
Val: 100 mL
